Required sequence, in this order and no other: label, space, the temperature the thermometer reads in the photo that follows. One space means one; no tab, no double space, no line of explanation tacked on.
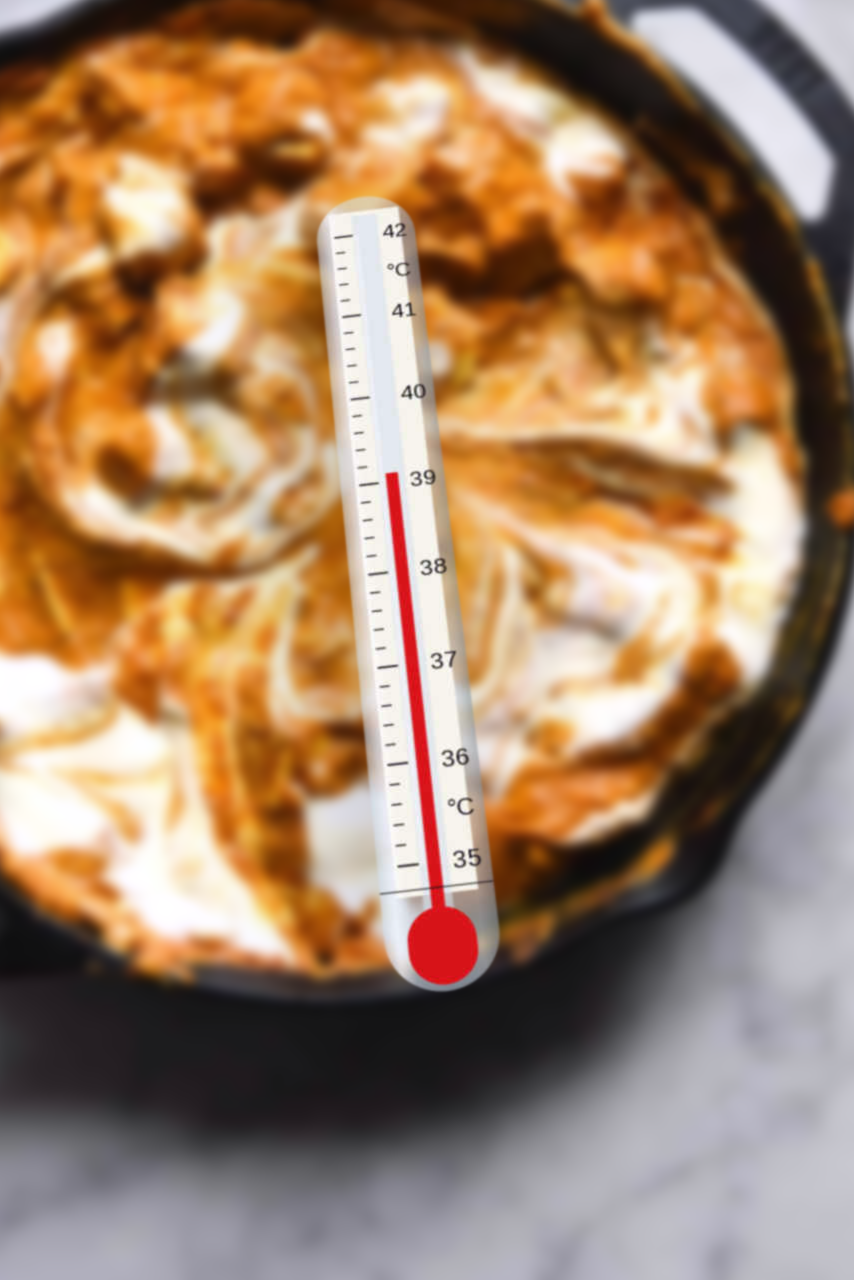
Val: 39.1 °C
